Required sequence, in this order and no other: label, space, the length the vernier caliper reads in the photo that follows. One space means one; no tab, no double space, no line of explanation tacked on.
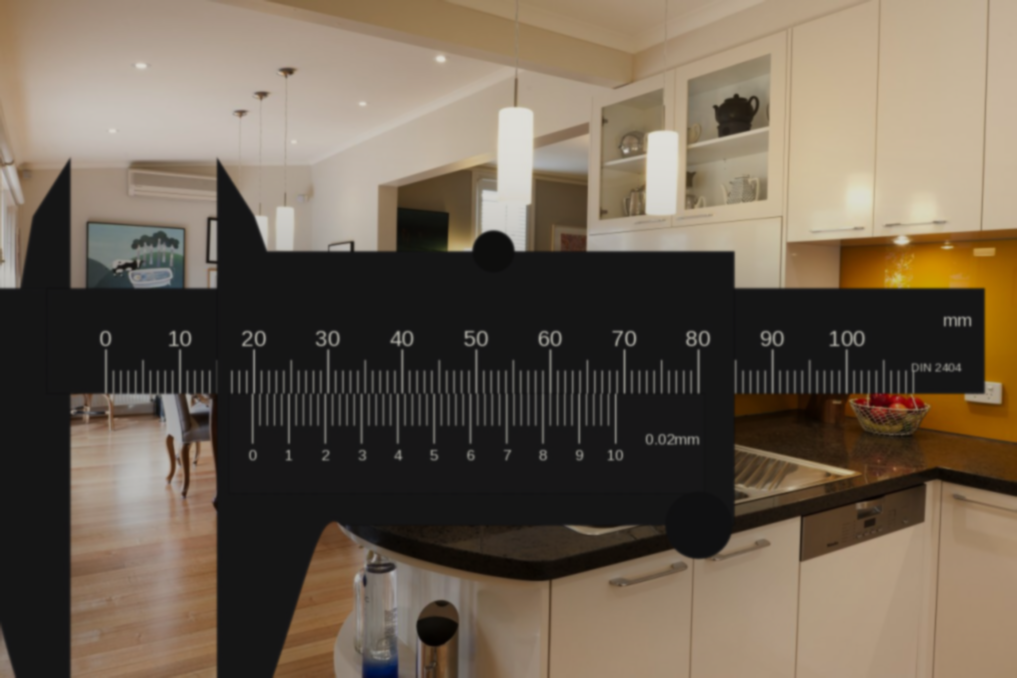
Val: 19.8 mm
